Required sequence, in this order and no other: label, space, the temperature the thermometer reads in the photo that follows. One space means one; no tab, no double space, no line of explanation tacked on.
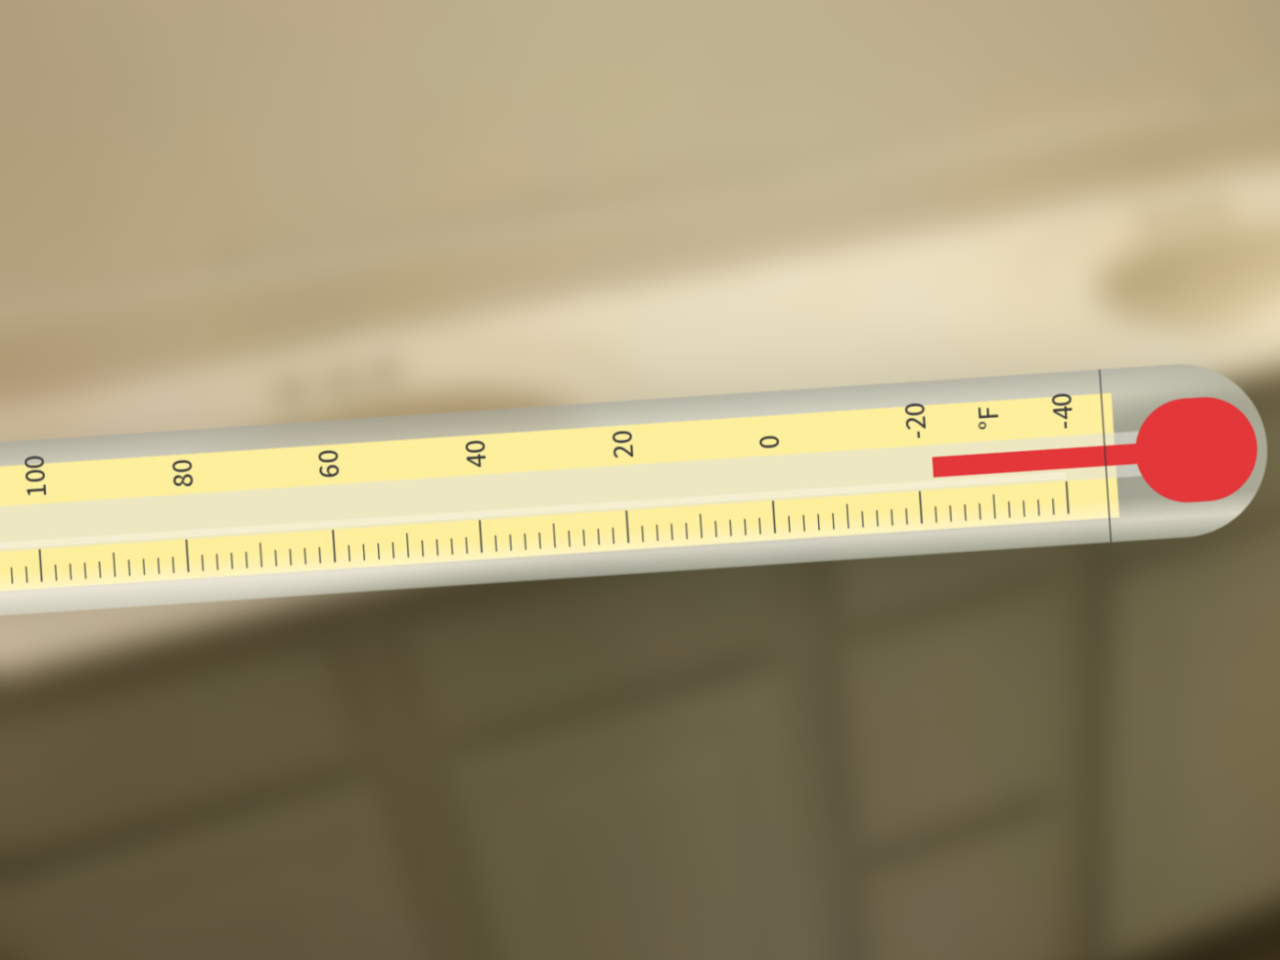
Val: -22 °F
